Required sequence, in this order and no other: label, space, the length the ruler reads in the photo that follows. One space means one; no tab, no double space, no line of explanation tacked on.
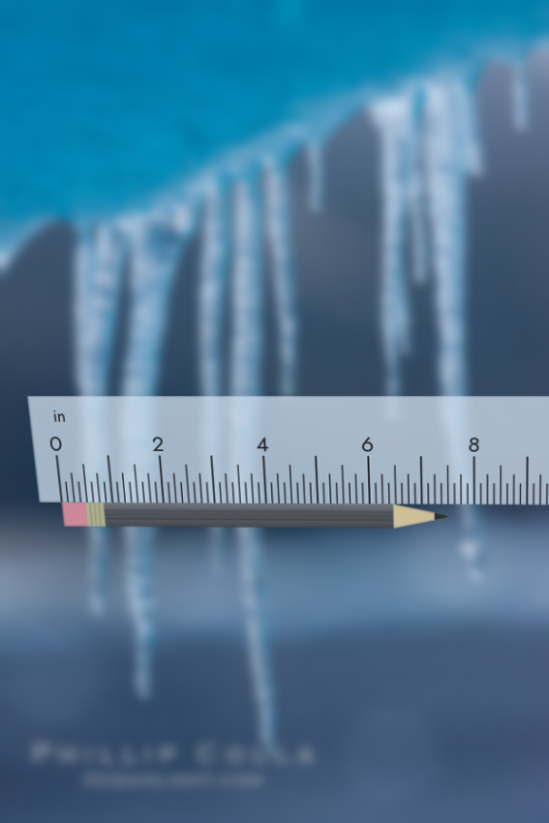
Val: 7.5 in
